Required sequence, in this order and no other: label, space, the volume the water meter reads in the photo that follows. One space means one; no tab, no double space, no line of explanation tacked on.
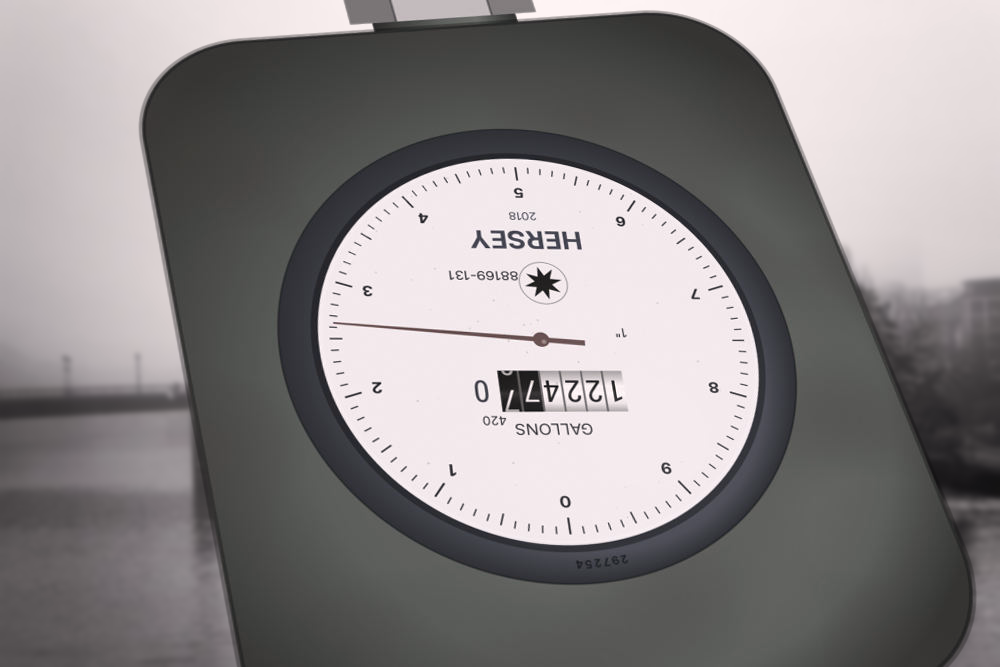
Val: 1224772.6 gal
